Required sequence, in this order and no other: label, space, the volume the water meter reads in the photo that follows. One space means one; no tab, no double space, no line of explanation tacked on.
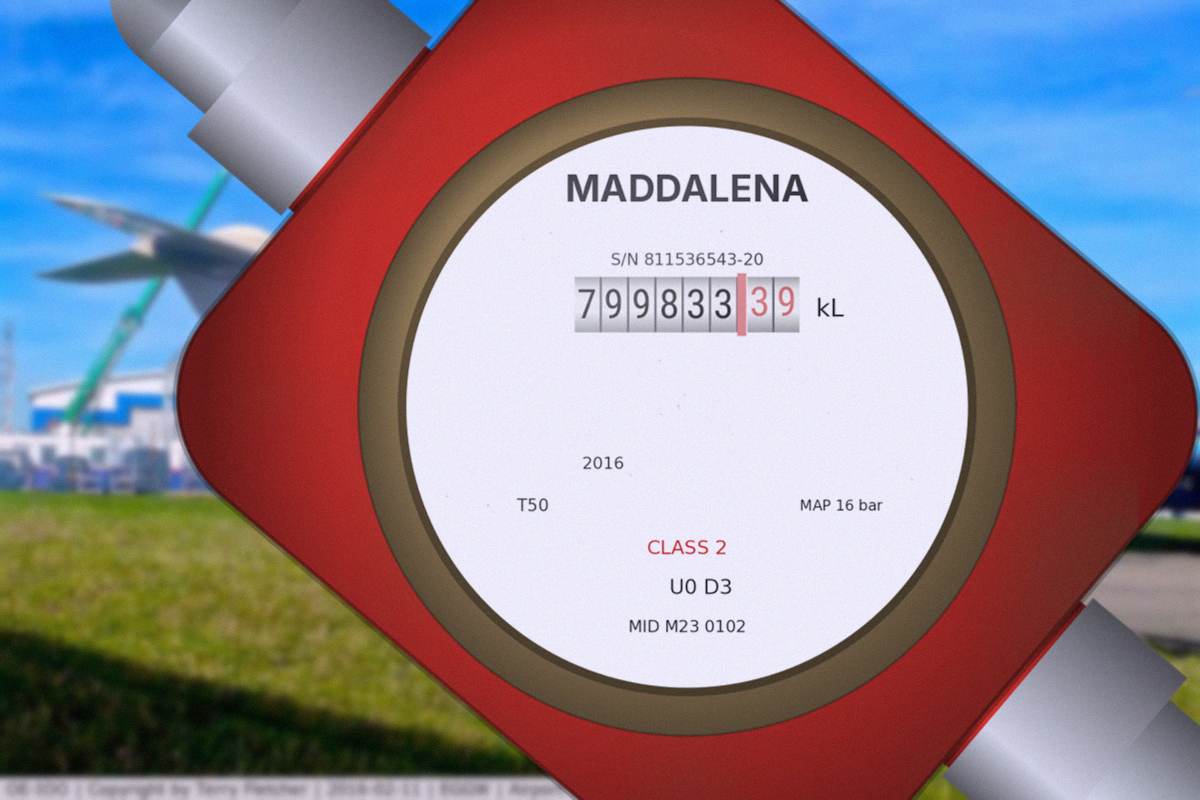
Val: 799833.39 kL
